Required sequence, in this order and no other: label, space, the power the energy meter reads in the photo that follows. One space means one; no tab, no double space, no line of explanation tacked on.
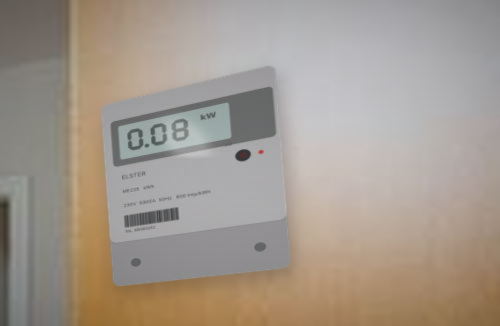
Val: 0.08 kW
